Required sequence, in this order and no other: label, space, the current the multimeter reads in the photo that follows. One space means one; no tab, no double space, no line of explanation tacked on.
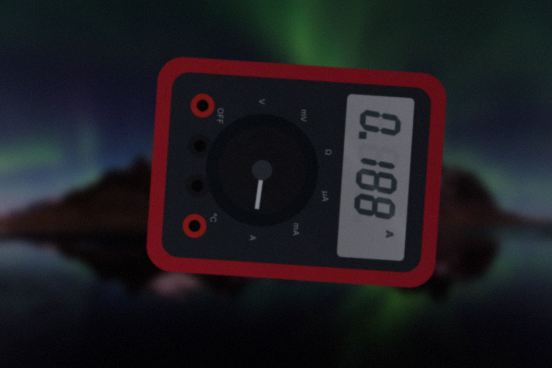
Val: 0.188 A
